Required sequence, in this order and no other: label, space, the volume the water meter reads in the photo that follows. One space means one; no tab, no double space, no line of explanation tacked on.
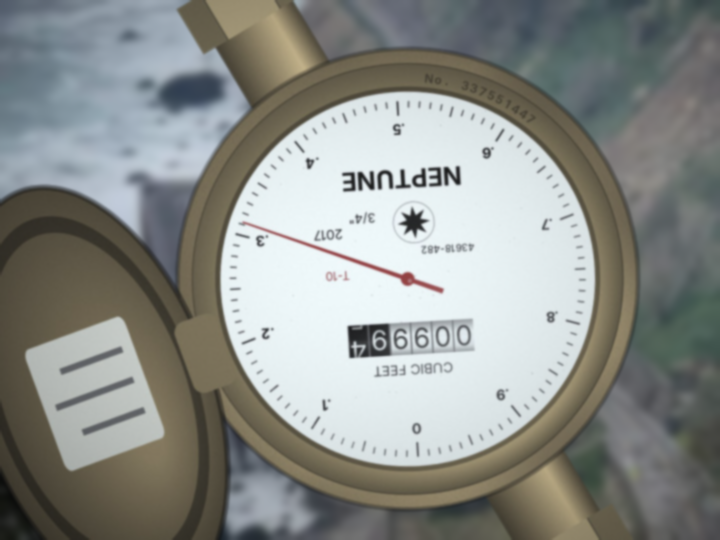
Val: 9994.31 ft³
